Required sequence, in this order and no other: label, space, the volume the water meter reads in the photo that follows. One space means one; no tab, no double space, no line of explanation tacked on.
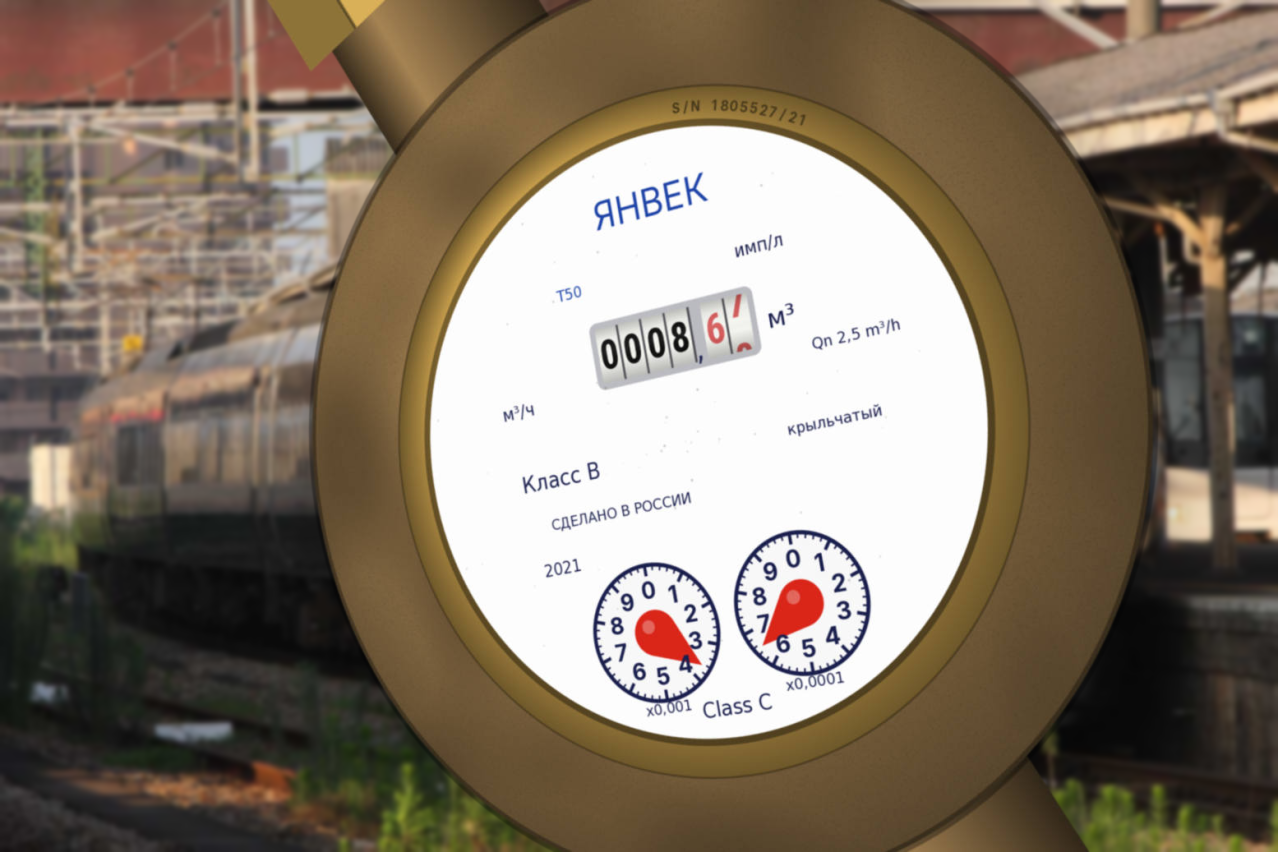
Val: 8.6736 m³
